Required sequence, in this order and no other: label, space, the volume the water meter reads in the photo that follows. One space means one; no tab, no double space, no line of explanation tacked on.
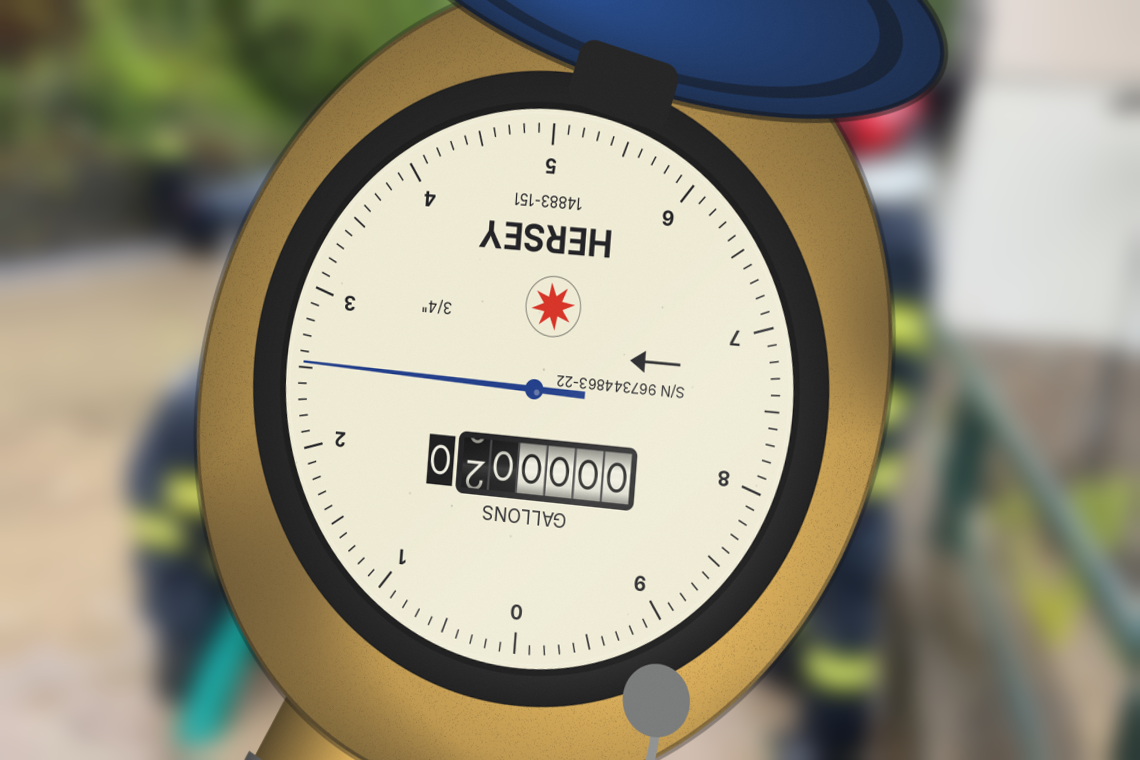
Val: 22.5 gal
